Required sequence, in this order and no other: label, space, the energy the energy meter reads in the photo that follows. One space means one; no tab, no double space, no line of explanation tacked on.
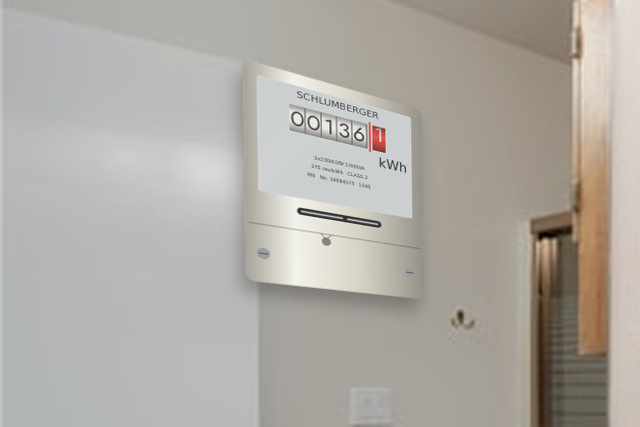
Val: 136.1 kWh
